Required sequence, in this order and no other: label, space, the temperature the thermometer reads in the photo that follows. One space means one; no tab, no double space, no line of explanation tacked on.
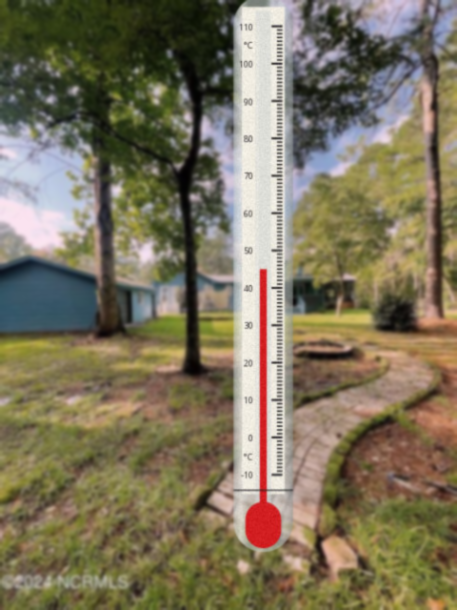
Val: 45 °C
